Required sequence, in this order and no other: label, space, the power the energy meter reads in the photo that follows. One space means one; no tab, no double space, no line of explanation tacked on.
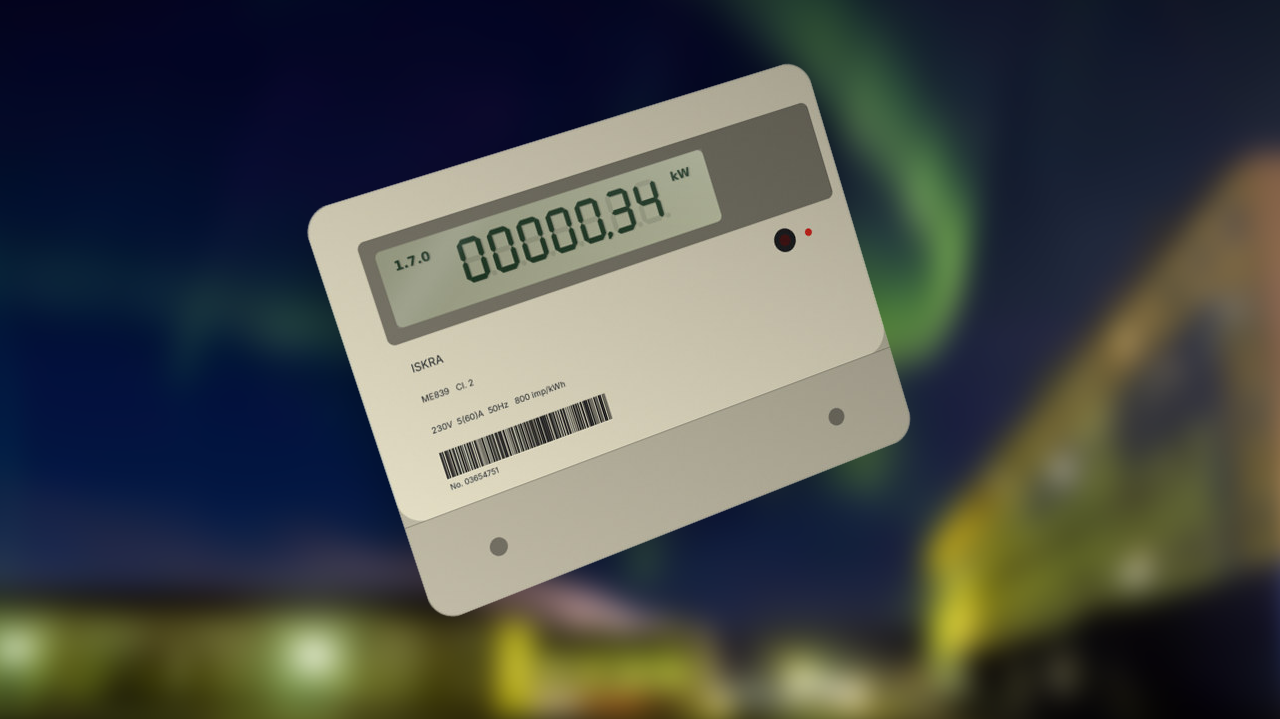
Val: 0.34 kW
